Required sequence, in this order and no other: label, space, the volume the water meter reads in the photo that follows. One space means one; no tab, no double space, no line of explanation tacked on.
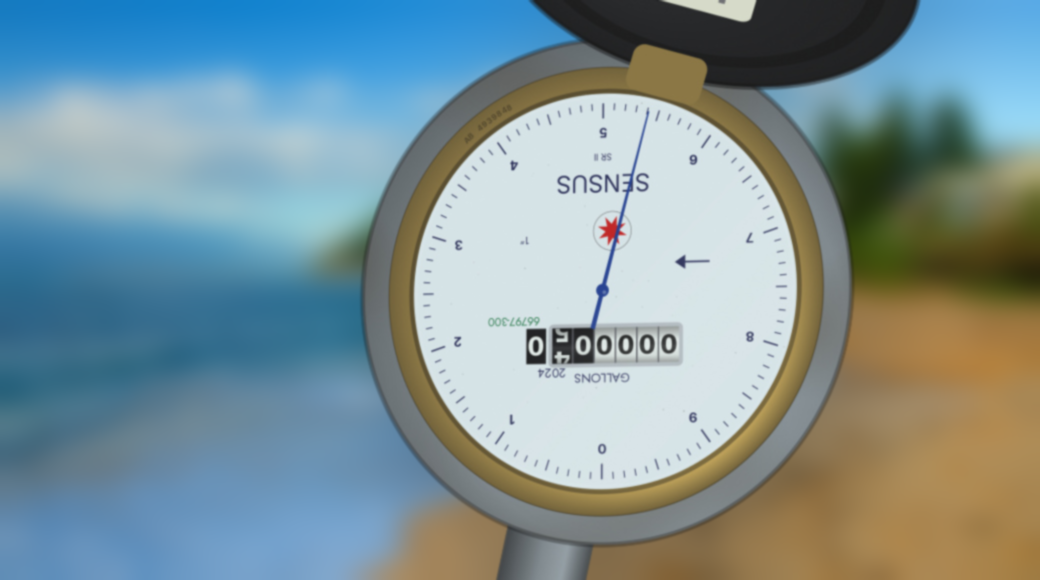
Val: 45.4 gal
